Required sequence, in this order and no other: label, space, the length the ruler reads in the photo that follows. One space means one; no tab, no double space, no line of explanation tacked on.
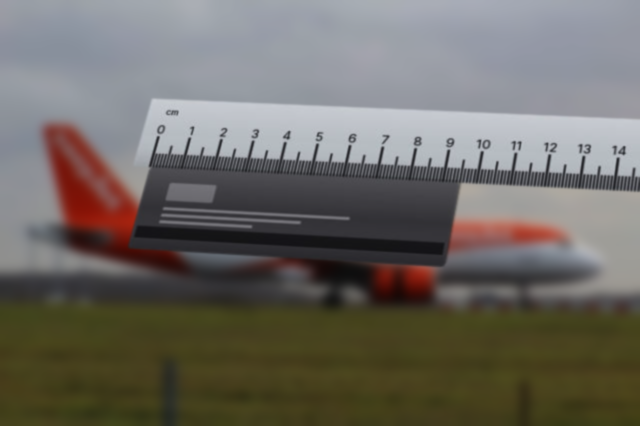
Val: 9.5 cm
